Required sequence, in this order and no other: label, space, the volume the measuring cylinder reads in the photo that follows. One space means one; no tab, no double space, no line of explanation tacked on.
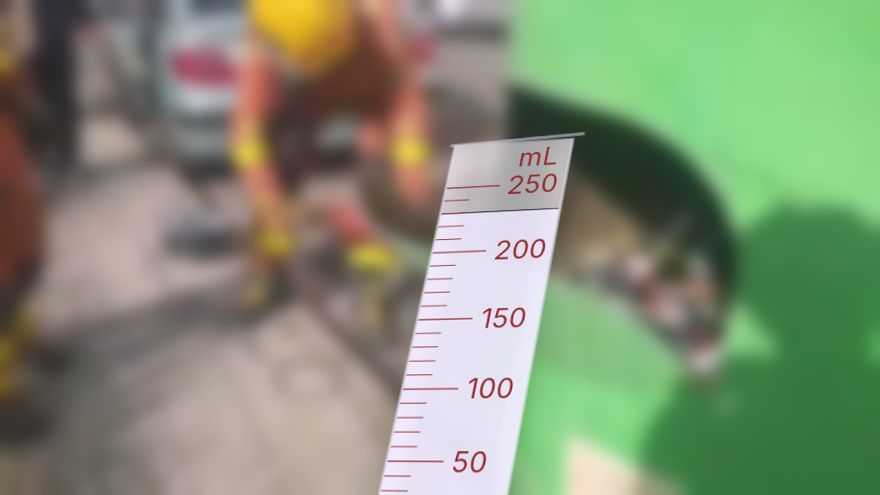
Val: 230 mL
